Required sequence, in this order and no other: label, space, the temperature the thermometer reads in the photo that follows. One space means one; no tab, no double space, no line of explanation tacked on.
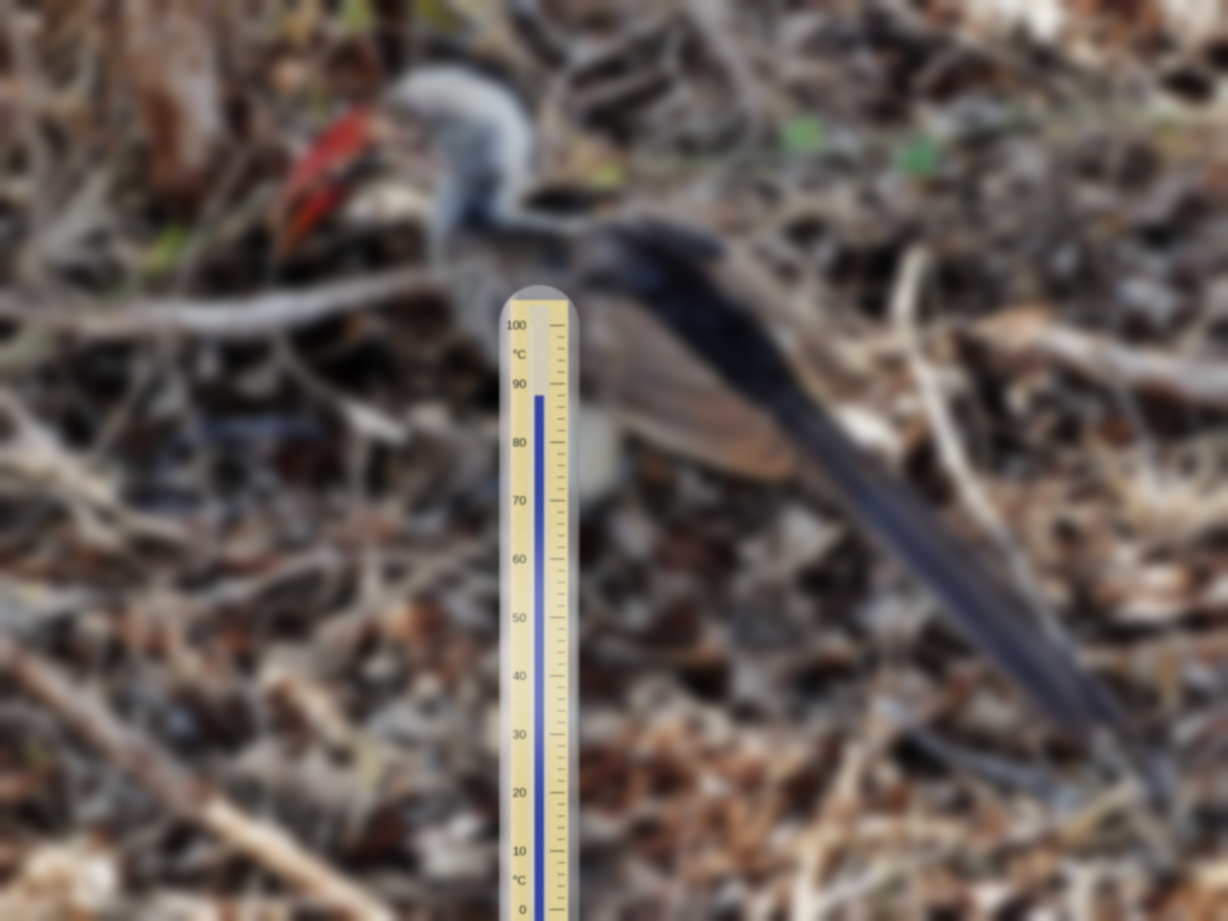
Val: 88 °C
